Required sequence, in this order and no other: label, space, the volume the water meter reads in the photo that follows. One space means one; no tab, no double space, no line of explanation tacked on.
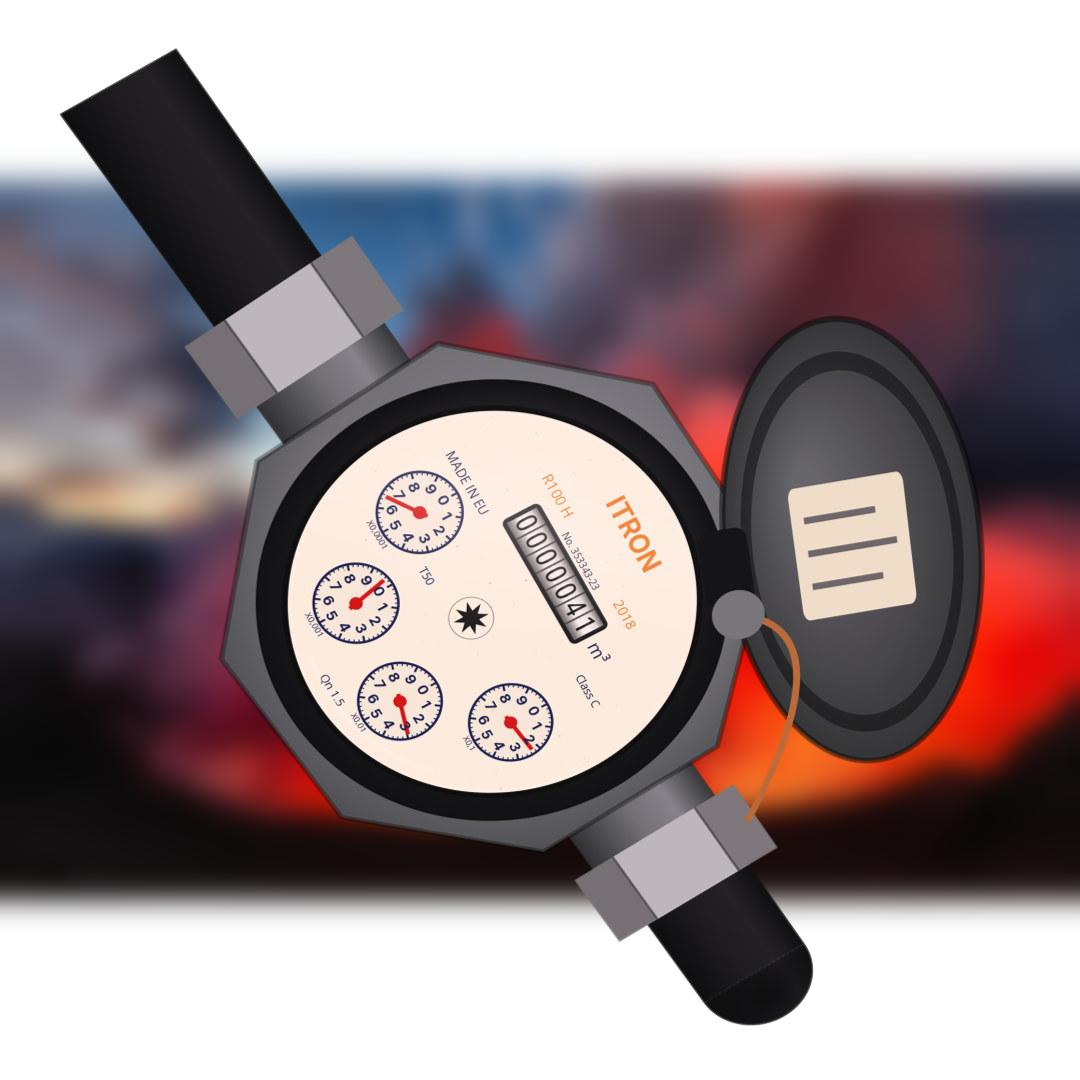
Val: 41.2296 m³
